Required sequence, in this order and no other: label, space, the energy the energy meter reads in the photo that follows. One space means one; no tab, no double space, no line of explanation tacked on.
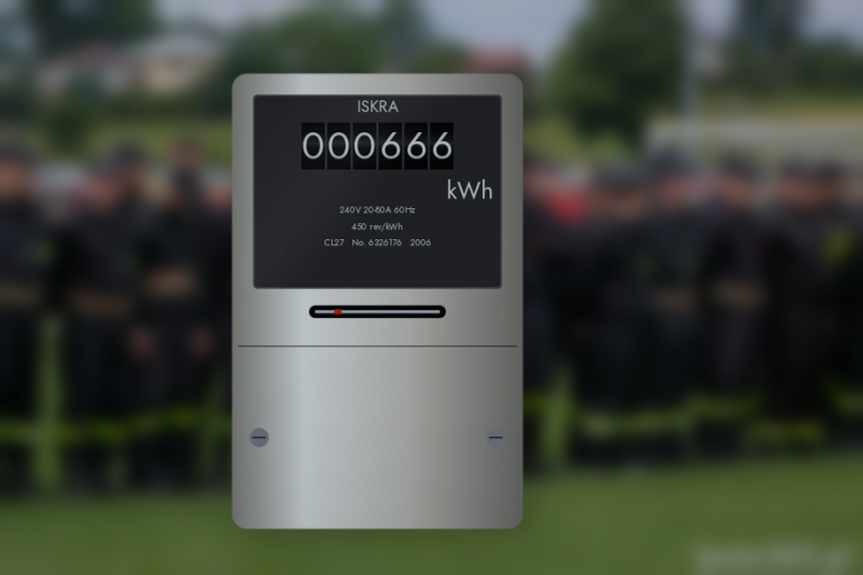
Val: 666 kWh
